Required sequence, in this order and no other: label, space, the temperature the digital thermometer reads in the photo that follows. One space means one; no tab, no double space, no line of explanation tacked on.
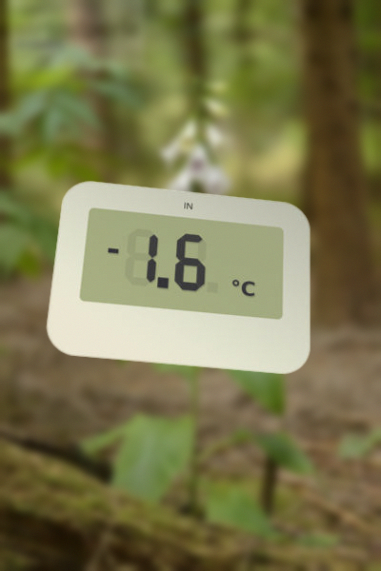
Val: -1.6 °C
